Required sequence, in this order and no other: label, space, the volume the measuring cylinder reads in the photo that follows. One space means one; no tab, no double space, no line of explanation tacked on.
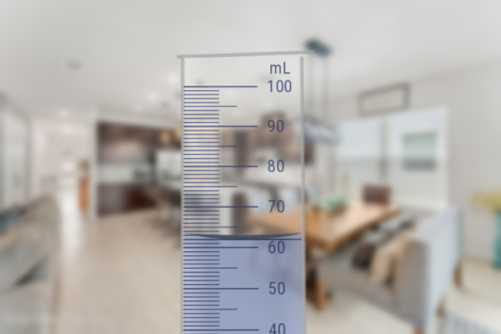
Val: 62 mL
